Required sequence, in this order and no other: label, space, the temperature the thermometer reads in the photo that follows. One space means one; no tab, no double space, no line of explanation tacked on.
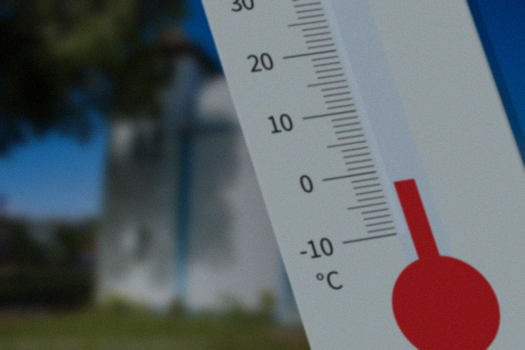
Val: -2 °C
